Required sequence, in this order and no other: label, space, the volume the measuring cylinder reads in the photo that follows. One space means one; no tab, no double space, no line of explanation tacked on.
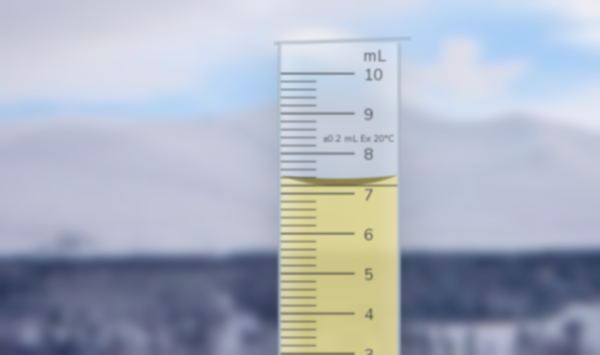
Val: 7.2 mL
